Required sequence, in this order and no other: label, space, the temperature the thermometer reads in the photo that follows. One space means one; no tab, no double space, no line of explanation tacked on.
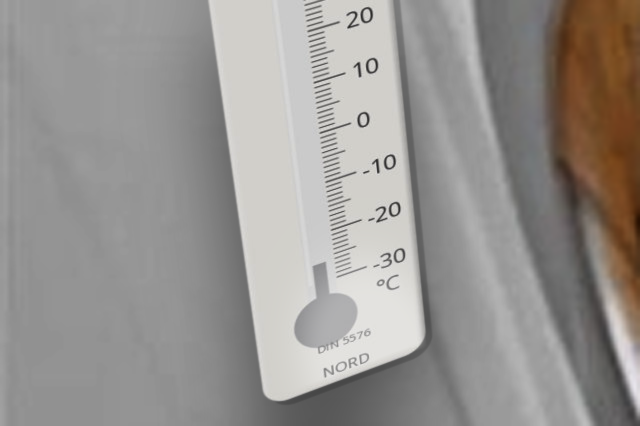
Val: -26 °C
